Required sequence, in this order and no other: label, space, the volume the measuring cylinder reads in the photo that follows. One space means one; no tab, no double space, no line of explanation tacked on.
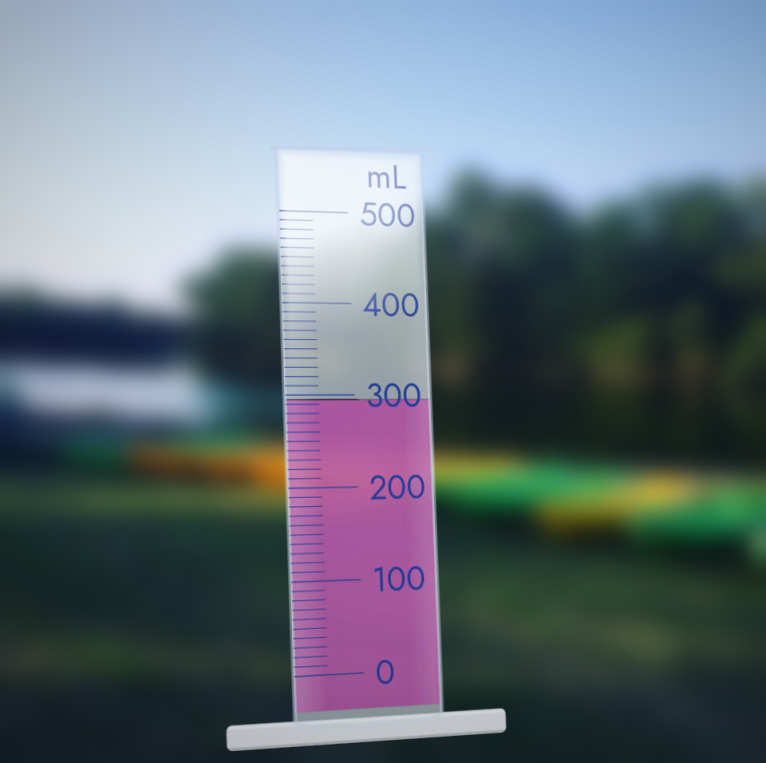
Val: 295 mL
